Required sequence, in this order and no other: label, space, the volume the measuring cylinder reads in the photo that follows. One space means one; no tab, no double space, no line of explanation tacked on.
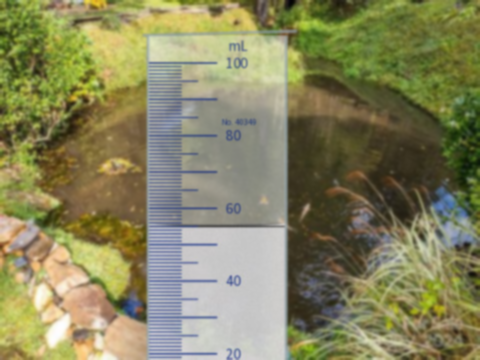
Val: 55 mL
